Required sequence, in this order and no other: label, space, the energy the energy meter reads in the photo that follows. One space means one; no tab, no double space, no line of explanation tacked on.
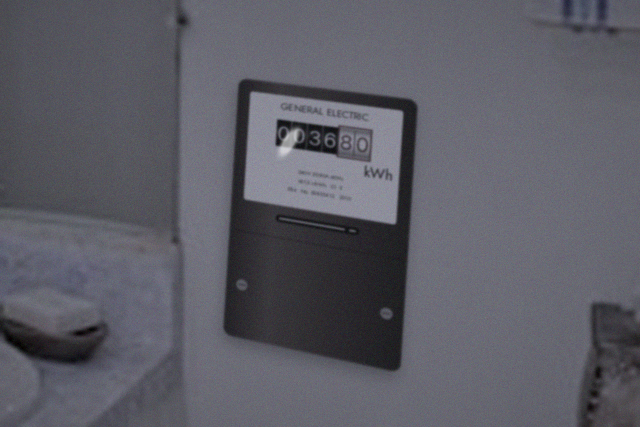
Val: 36.80 kWh
